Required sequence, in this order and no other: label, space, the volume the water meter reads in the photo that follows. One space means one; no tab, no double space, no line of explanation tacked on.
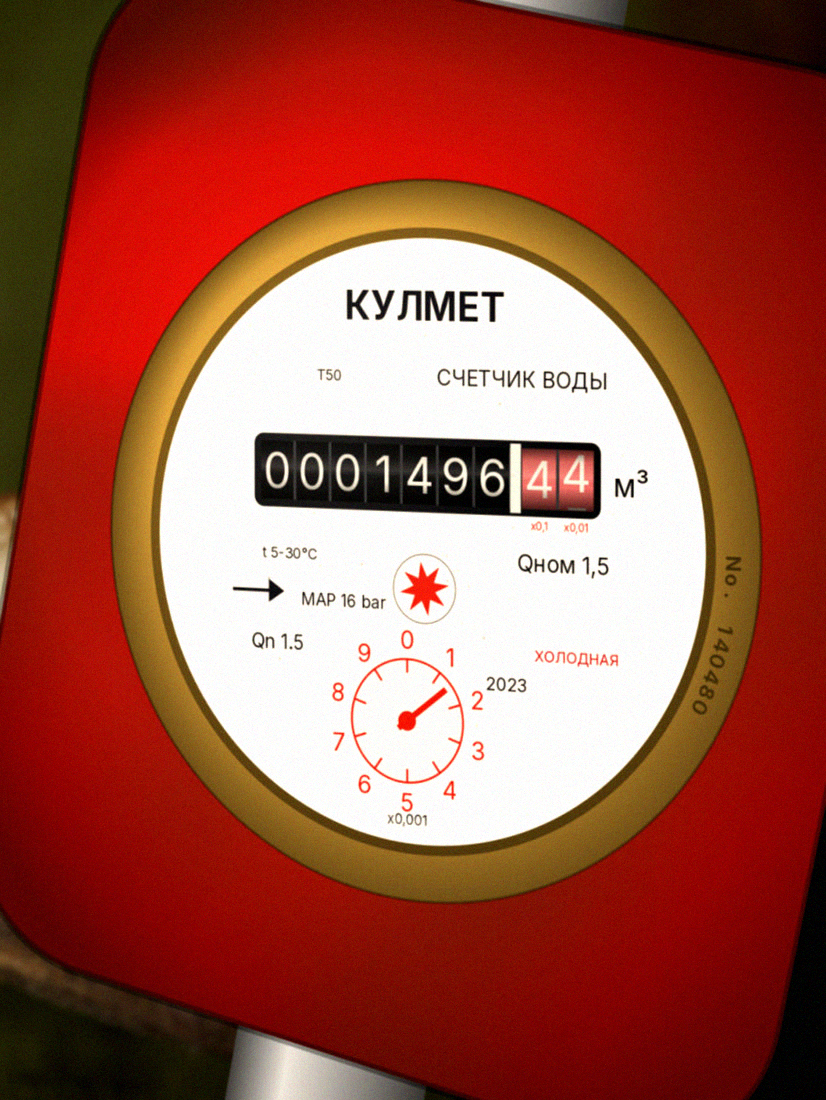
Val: 1496.441 m³
